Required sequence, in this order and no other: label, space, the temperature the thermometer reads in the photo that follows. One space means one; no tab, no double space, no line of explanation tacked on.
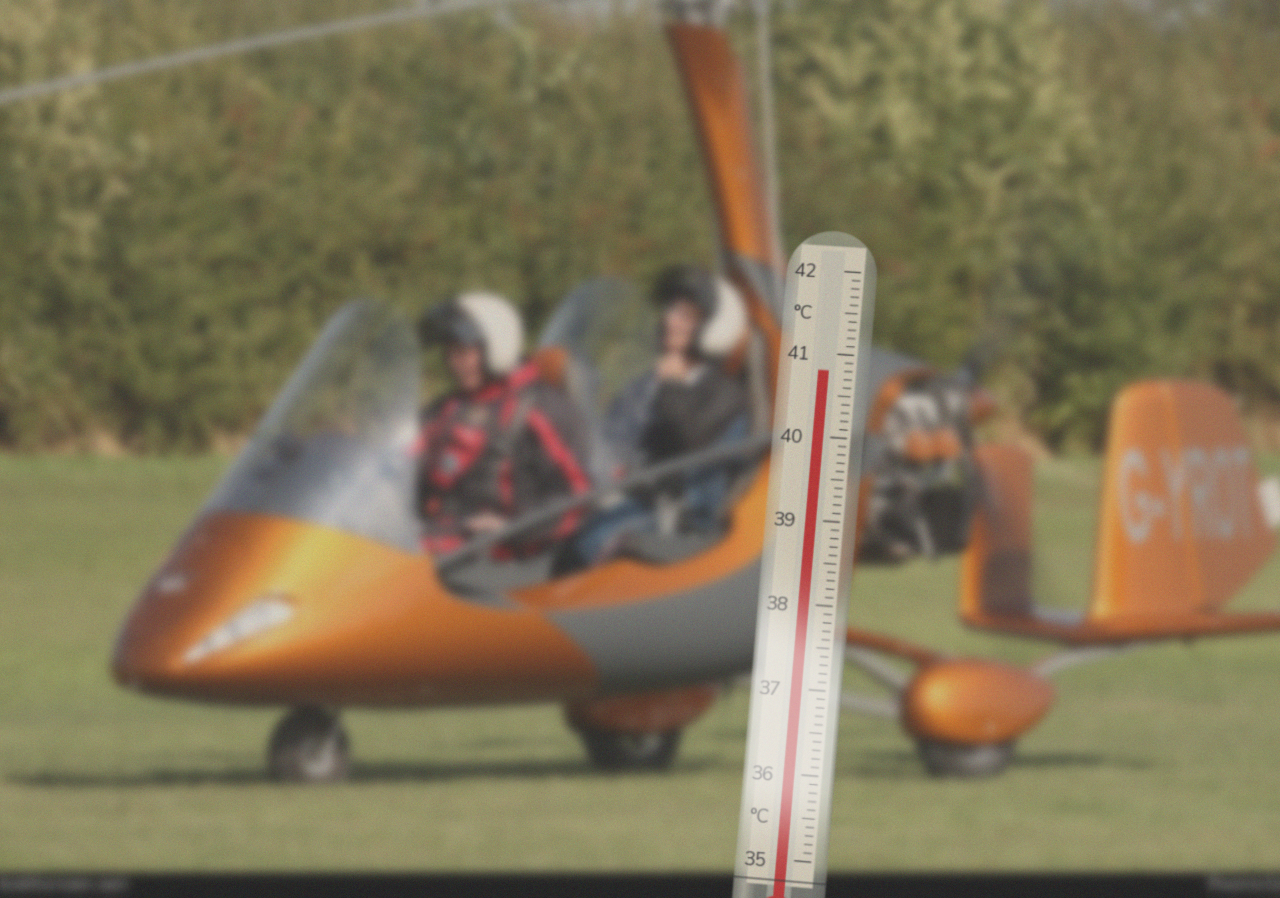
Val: 40.8 °C
